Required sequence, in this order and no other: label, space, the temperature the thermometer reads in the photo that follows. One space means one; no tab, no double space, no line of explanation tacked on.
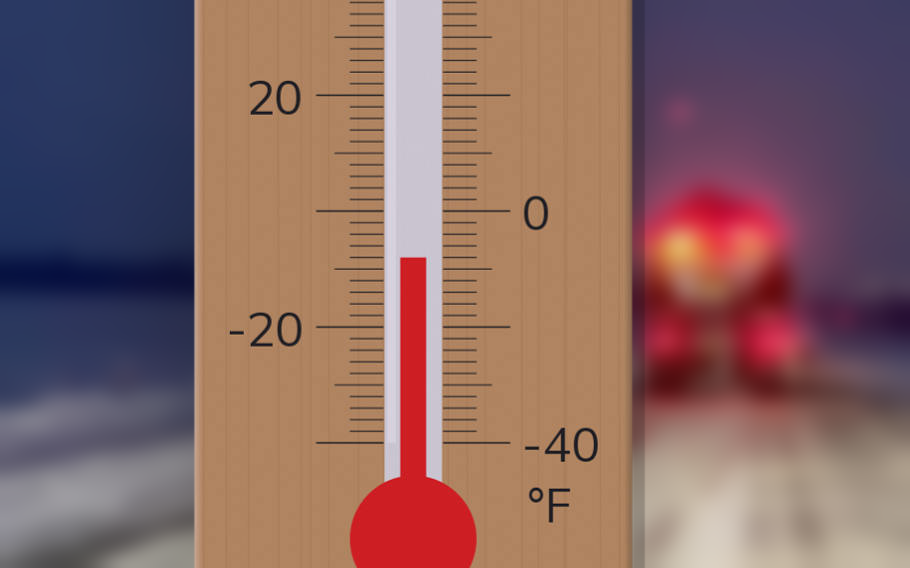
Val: -8 °F
